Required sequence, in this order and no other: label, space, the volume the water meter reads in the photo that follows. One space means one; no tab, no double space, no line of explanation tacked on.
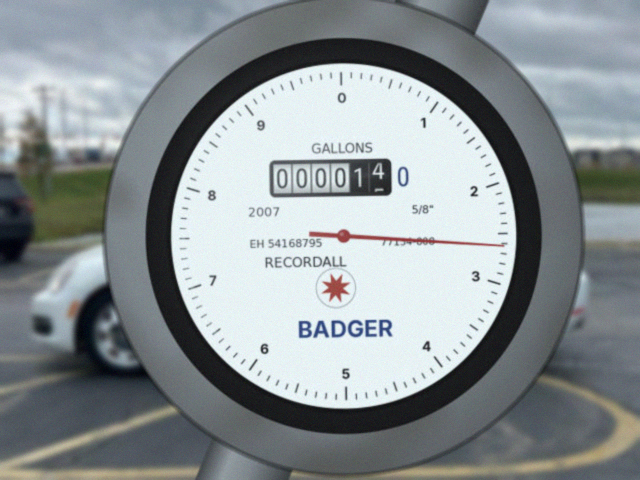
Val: 142.6 gal
